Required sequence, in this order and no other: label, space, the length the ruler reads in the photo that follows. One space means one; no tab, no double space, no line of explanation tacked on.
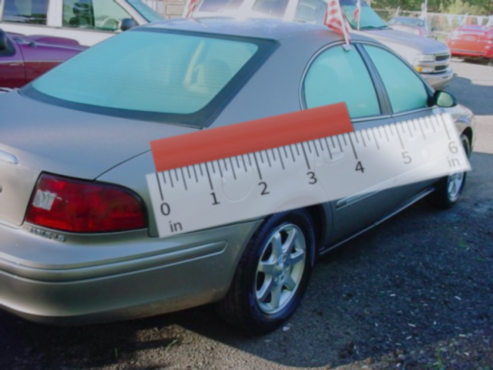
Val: 4.125 in
